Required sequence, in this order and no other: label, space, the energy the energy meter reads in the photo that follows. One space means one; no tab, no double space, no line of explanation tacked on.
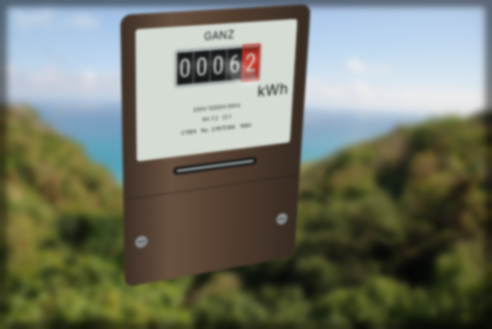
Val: 6.2 kWh
